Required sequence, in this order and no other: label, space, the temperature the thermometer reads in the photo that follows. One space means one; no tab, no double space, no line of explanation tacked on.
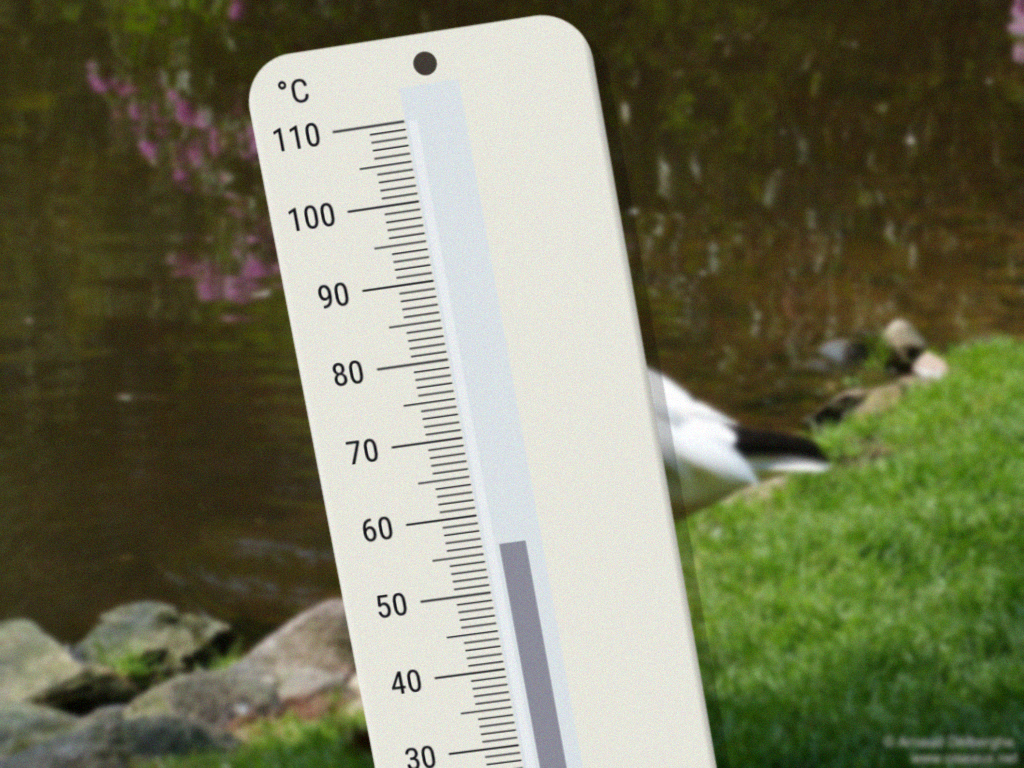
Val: 56 °C
